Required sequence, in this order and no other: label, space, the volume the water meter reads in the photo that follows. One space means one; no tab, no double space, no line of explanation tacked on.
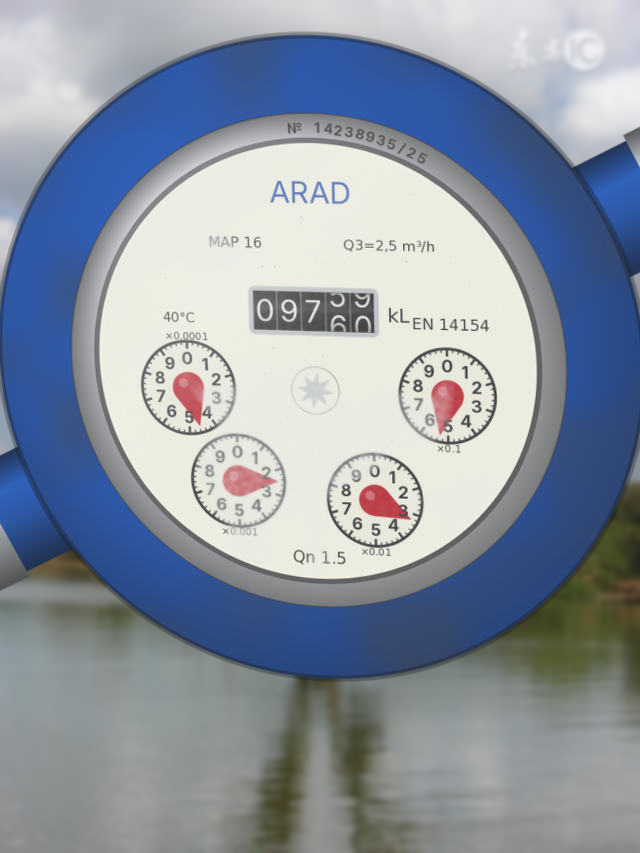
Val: 9759.5324 kL
